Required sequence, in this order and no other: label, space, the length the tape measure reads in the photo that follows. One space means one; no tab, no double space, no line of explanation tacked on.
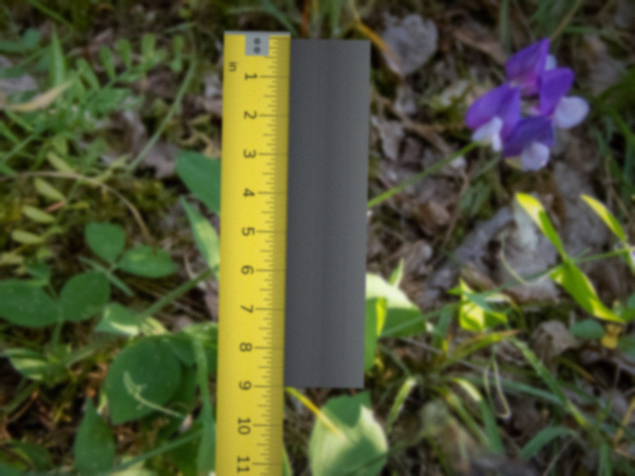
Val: 9 in
